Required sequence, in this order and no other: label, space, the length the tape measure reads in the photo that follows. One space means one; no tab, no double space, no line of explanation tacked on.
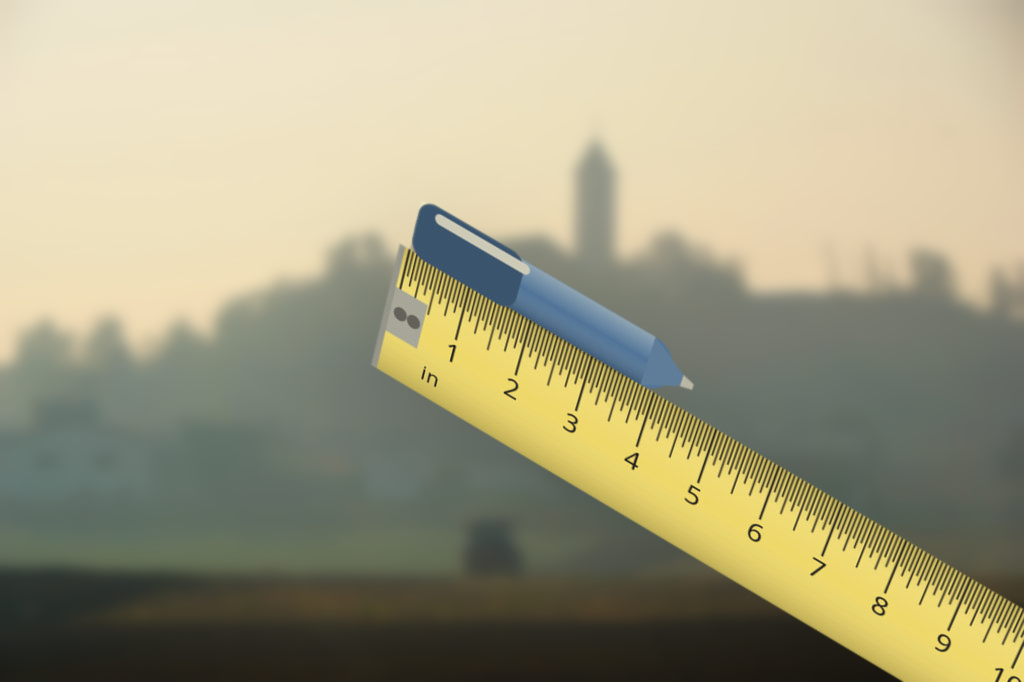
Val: 4.5 in
